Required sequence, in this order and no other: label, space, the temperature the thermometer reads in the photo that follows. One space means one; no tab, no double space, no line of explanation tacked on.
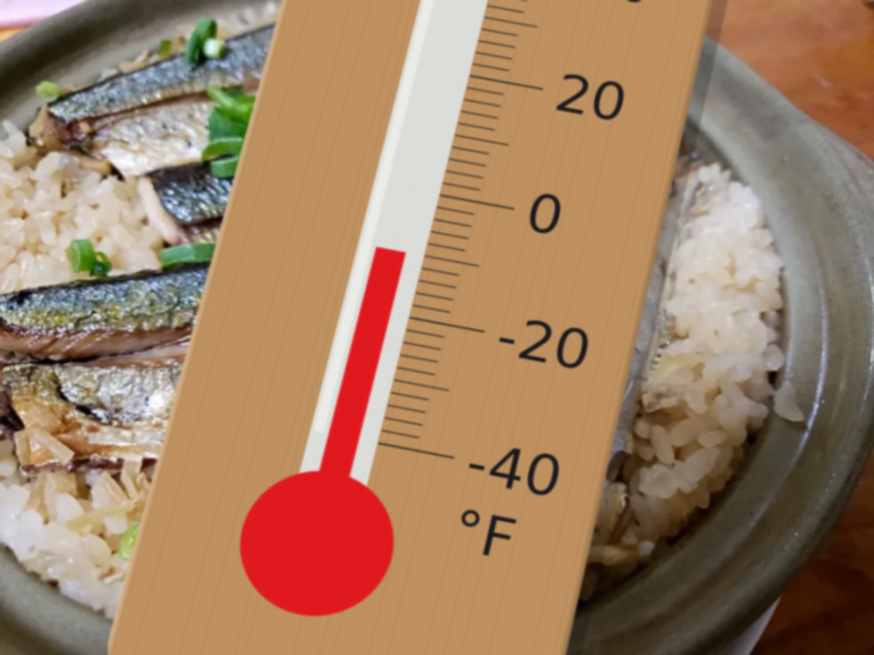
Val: -10 °F
